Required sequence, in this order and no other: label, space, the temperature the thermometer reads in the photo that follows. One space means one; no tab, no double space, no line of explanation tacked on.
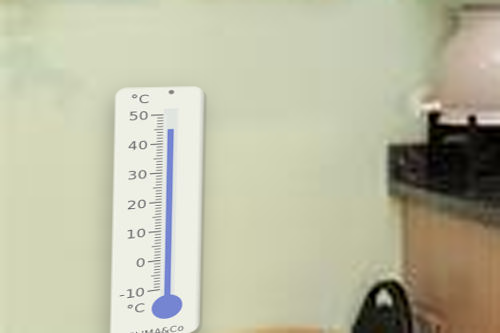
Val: 45 °C
